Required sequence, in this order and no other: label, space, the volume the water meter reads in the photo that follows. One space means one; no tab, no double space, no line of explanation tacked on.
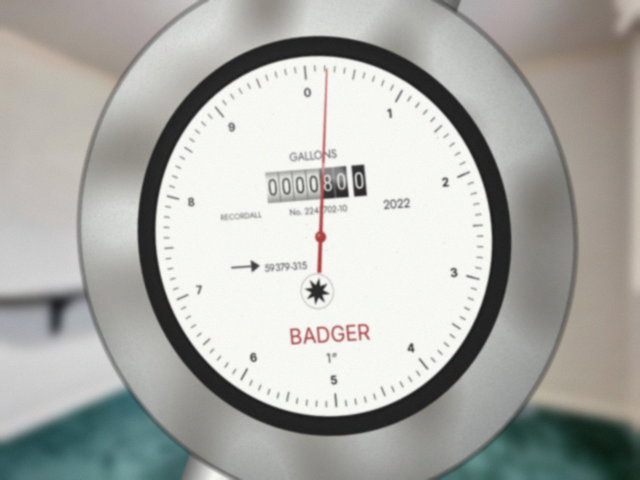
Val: 800.2 gal
